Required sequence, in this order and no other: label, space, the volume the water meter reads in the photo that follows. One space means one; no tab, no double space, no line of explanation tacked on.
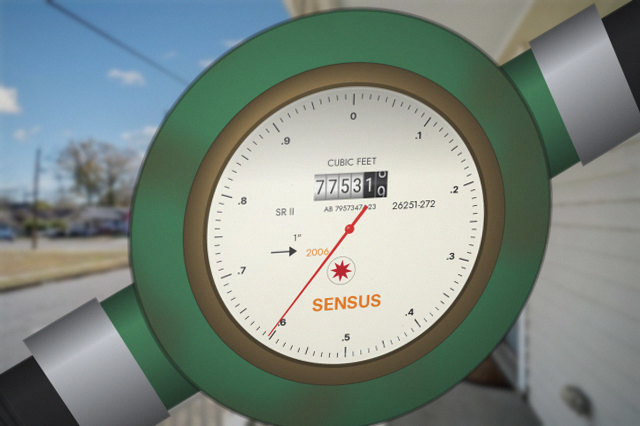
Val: 775318.60 ft³
